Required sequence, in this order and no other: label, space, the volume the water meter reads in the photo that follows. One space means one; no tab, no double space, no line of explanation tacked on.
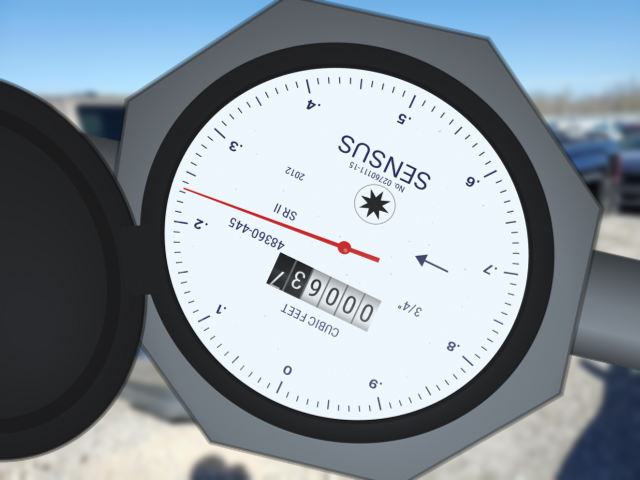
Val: 637.23 ft³
